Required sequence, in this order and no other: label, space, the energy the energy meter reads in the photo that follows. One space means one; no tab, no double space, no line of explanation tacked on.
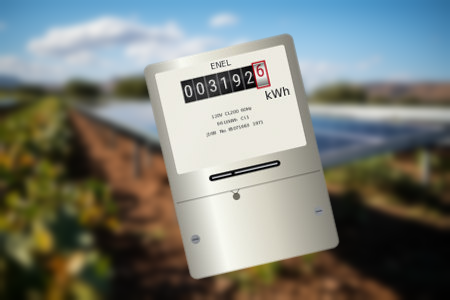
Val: 3192.6 kWh
